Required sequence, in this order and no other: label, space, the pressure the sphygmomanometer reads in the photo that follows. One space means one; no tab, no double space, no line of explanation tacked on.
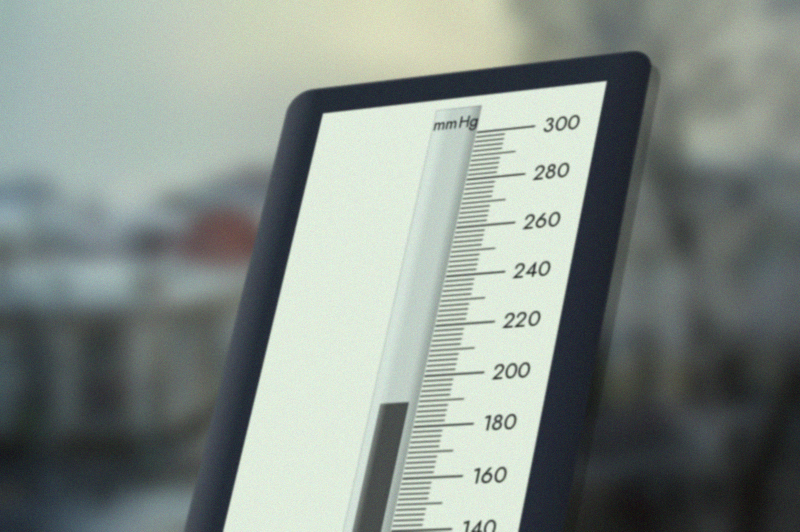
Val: 190 mmHg
